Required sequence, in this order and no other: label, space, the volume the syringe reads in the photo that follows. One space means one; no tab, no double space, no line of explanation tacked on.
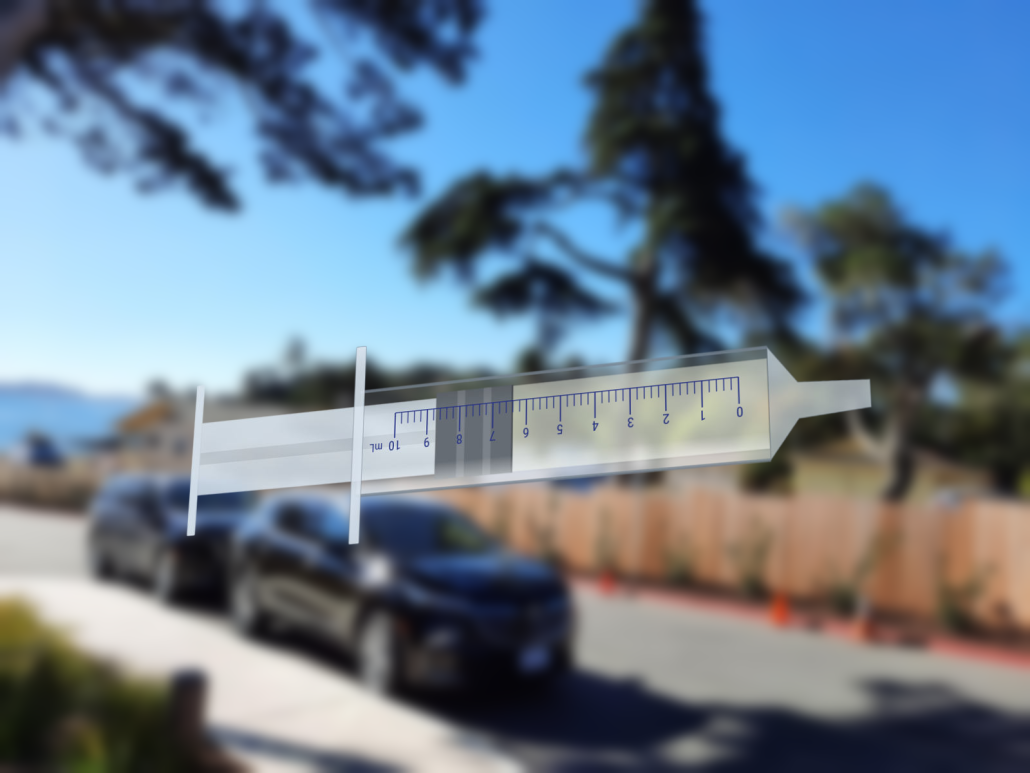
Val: 6.4 mL
